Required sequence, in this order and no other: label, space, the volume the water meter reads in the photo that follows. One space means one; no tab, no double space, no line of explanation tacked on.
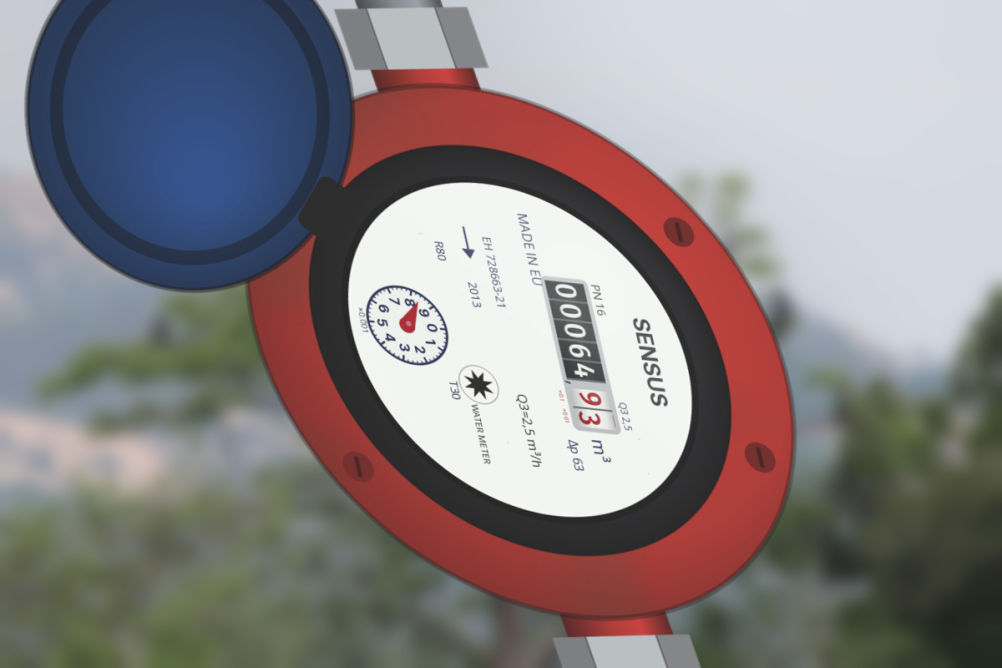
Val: 64.928 m³
